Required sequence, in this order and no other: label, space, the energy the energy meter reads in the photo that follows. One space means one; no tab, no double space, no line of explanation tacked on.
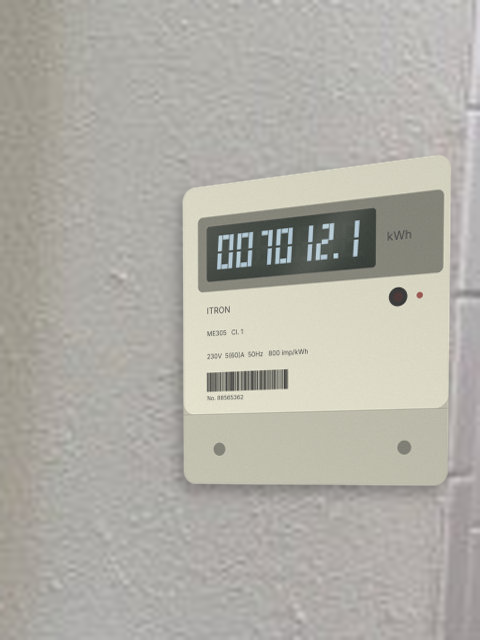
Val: 7012.1 kWh
